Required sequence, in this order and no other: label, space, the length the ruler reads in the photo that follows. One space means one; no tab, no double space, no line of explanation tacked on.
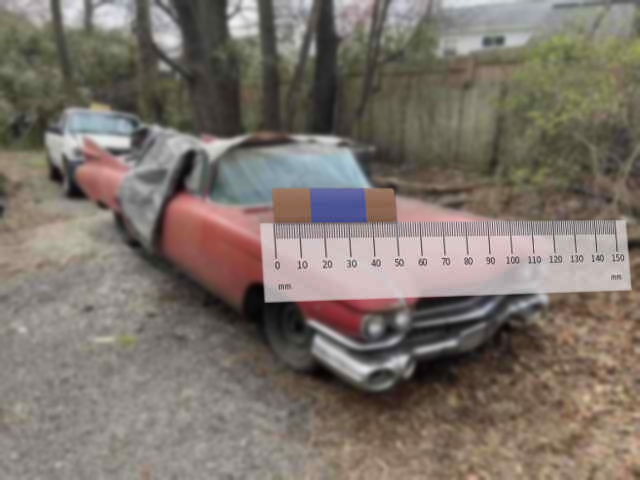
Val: 50 mm
